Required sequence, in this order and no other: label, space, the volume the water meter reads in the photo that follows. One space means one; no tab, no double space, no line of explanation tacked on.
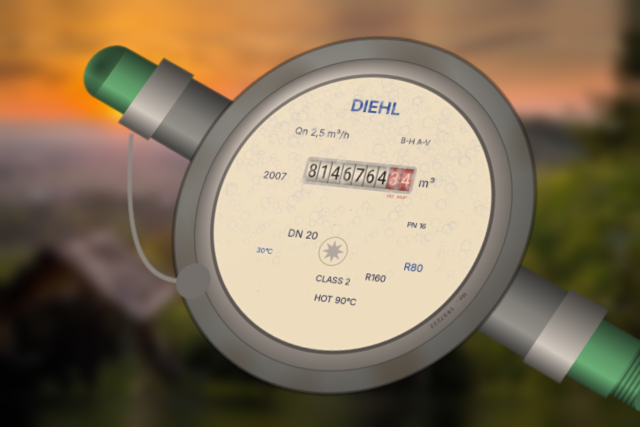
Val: 8146764.34 m³
